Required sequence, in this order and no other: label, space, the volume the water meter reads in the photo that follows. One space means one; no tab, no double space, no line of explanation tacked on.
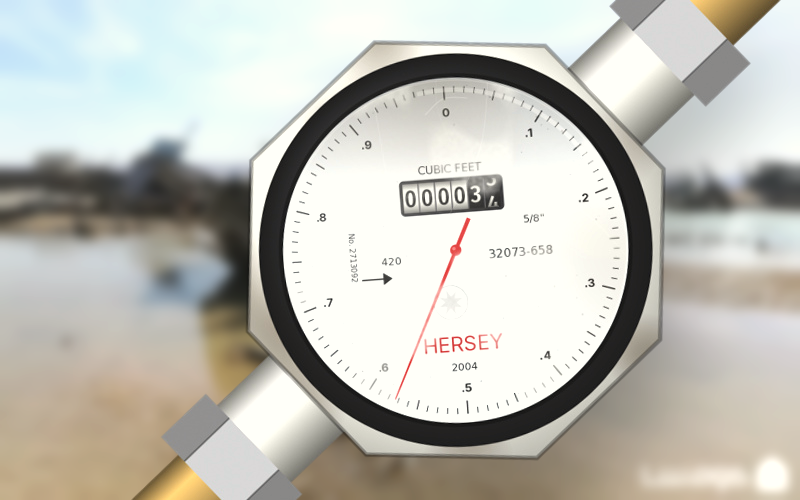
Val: 33.57 ft³
